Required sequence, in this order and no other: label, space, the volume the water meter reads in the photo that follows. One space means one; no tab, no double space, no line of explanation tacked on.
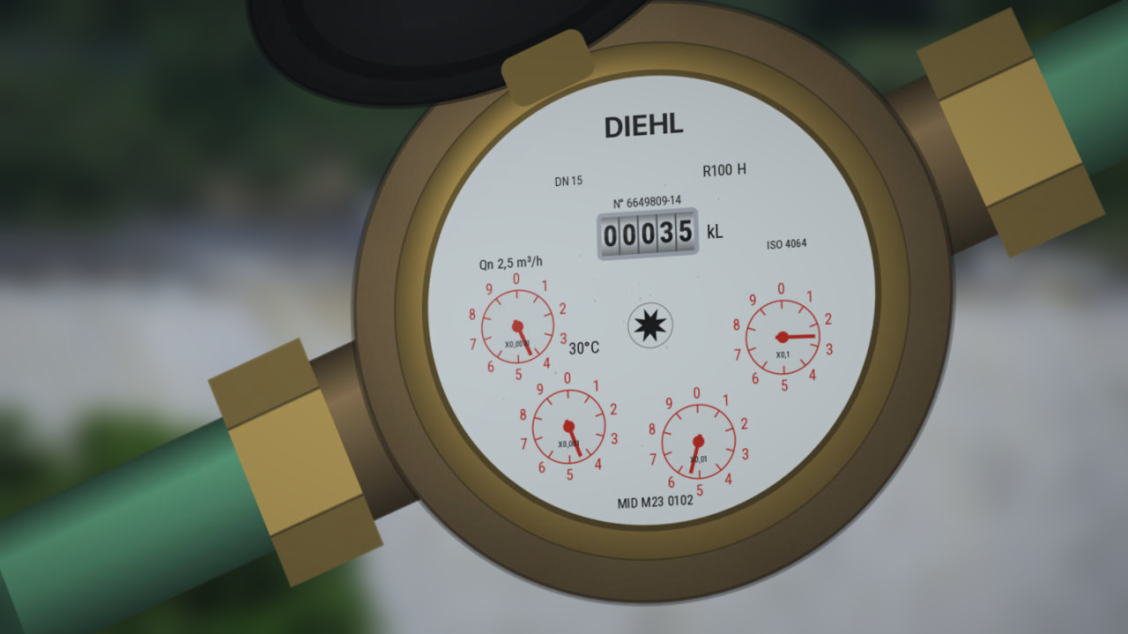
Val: 35.2544 kL
